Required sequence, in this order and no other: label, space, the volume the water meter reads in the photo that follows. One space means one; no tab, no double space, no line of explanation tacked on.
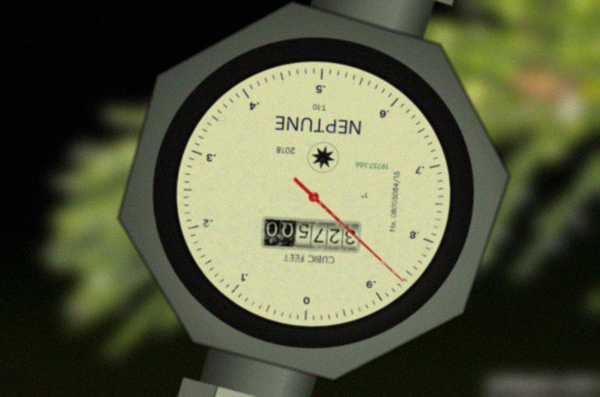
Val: 327499.86 ft³
